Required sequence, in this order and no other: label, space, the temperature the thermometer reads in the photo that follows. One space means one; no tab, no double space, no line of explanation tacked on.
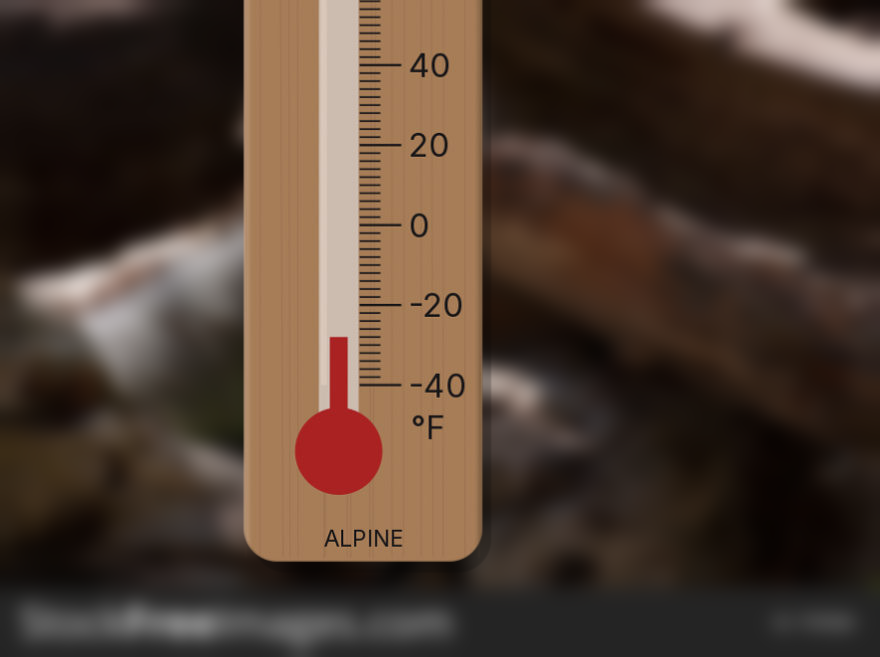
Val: -28 °F
